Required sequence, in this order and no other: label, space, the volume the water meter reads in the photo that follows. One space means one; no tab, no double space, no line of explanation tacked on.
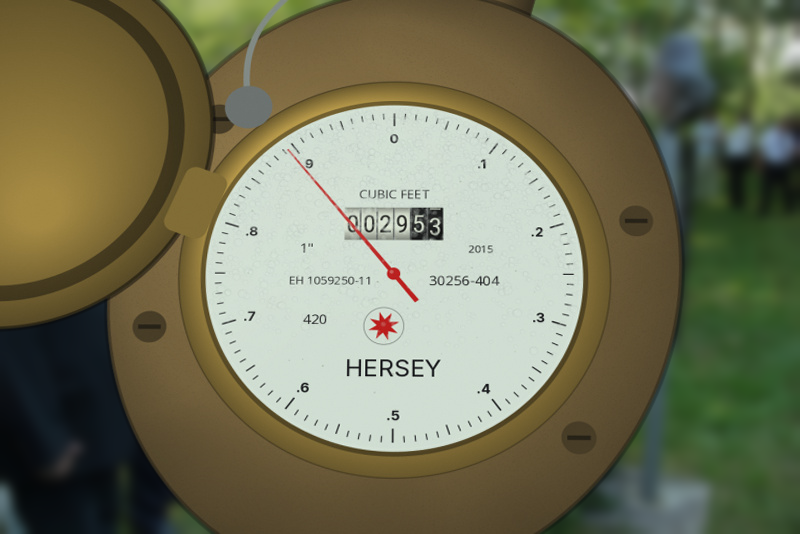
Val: 2952.89 ft³
